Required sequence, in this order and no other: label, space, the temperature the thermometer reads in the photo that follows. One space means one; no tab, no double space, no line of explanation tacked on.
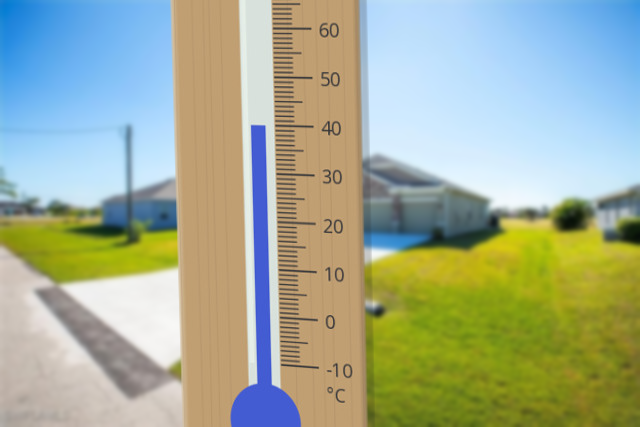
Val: 40 °C
